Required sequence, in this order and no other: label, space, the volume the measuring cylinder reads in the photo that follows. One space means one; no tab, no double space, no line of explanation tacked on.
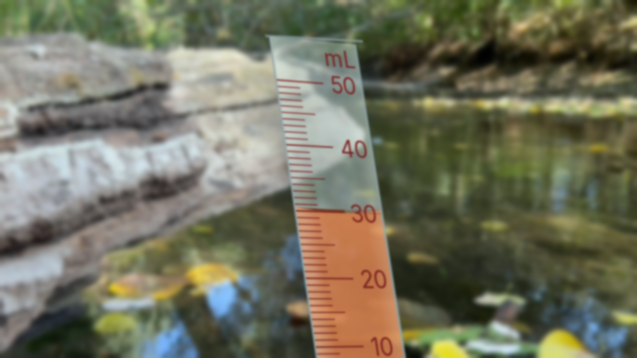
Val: 30 mL
